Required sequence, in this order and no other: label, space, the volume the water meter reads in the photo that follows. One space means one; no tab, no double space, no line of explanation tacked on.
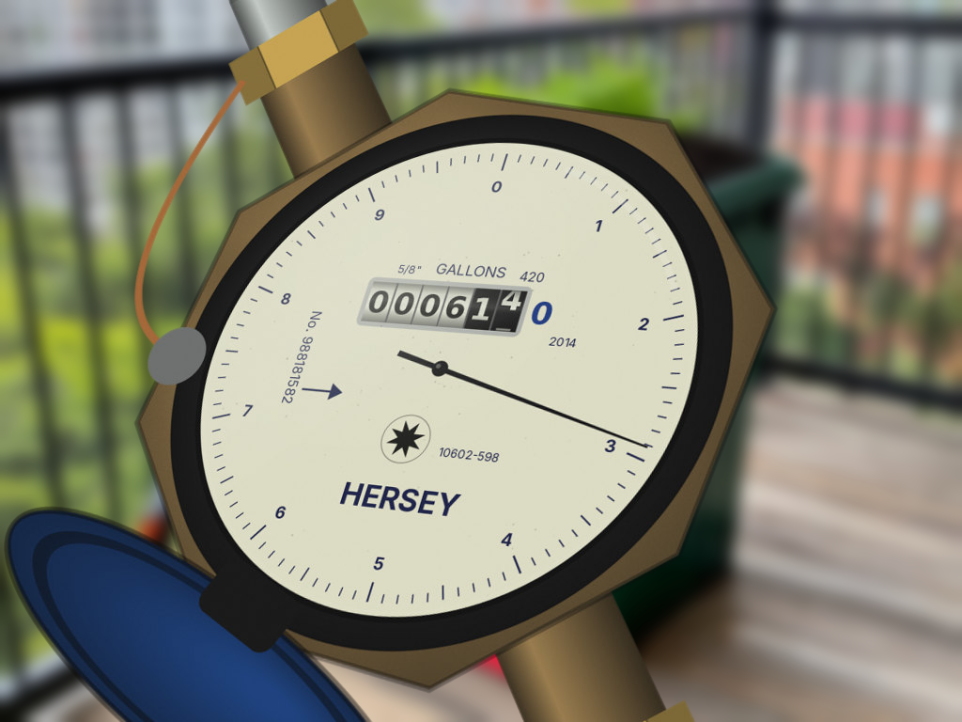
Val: 6142.9 gal
